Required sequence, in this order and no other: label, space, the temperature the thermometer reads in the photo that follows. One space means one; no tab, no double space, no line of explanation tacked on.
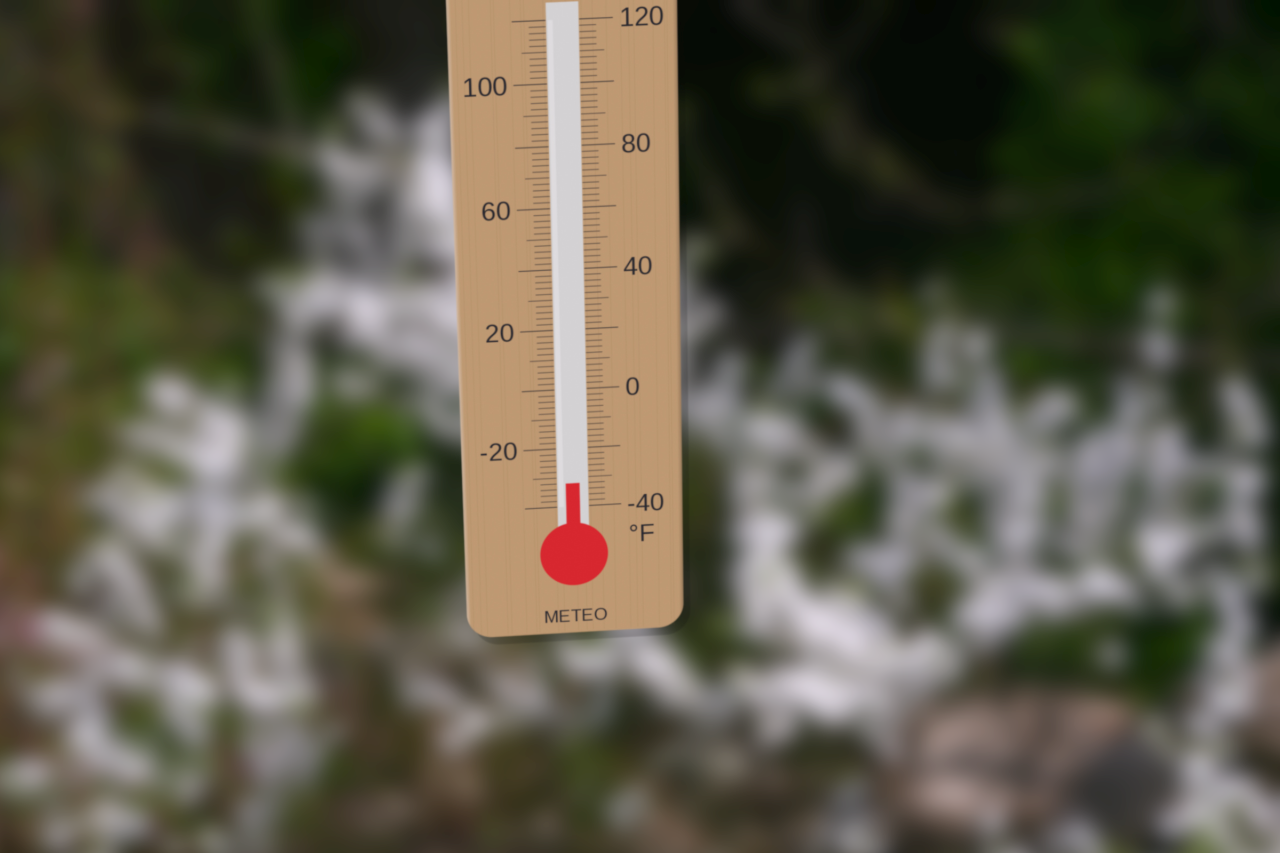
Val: -32 °F
